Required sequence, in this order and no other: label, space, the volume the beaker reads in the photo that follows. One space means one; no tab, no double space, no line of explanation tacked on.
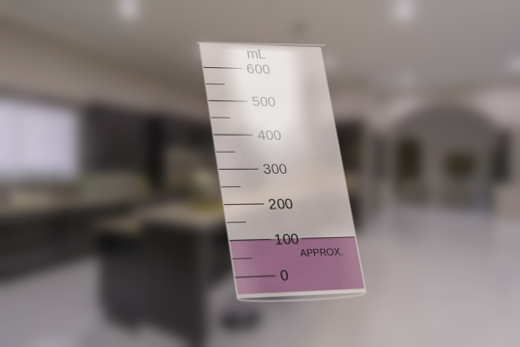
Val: 100 mL
